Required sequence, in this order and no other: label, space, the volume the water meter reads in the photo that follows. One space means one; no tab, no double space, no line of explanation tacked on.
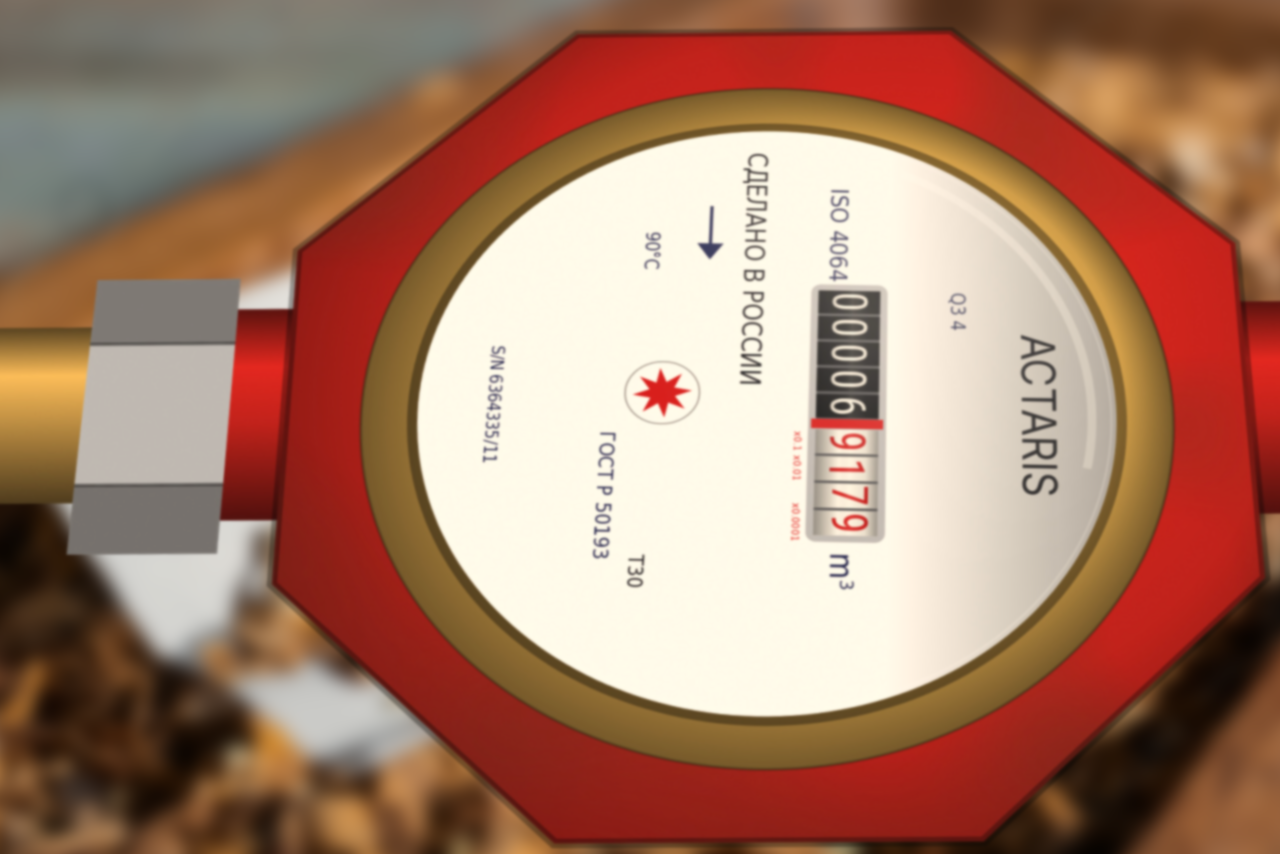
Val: 6.9179 m³
